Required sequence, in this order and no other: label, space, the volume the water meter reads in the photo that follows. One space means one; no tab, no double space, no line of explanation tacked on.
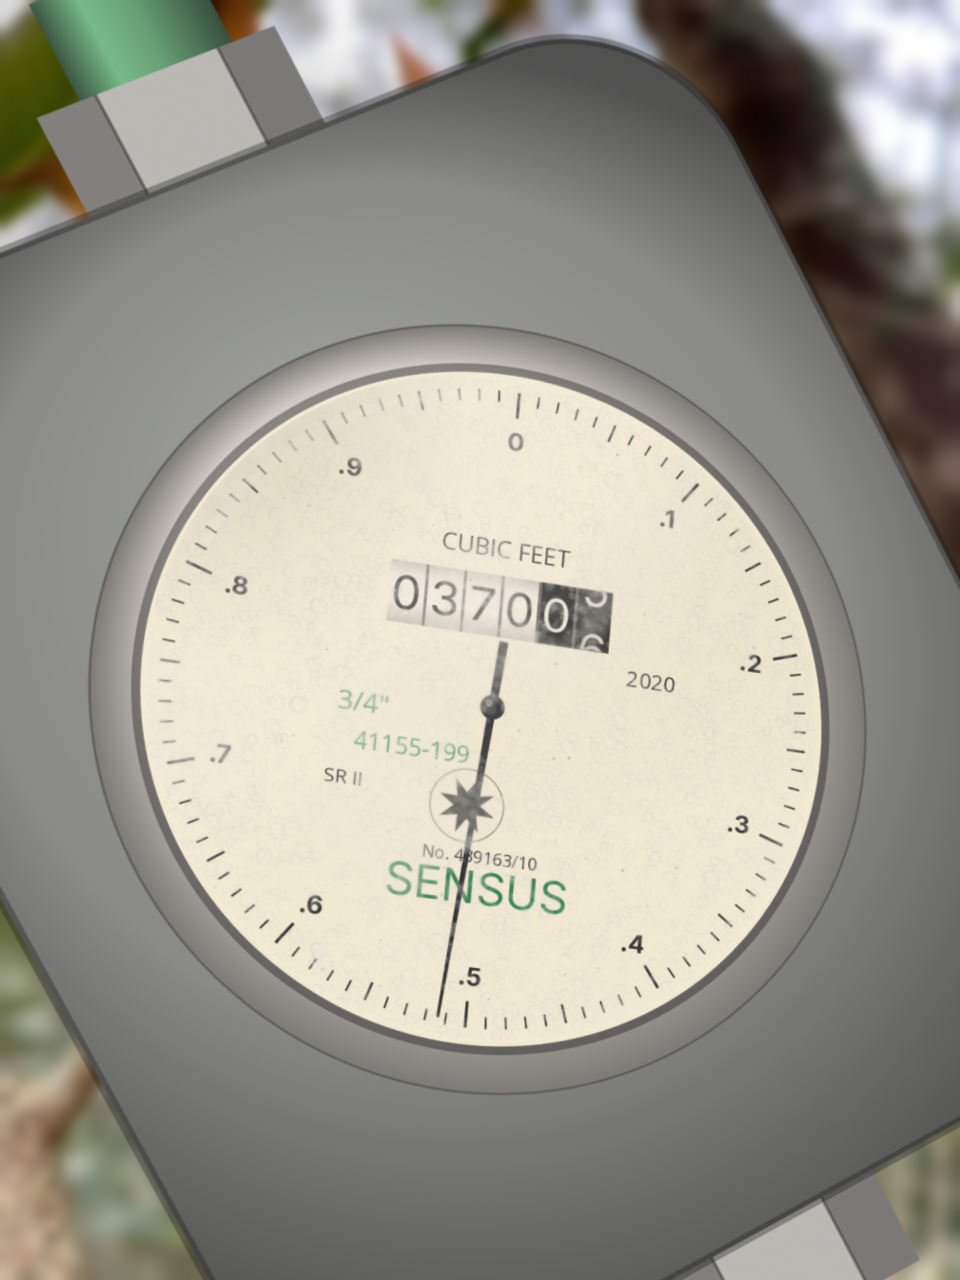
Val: 37005.51 ft³
